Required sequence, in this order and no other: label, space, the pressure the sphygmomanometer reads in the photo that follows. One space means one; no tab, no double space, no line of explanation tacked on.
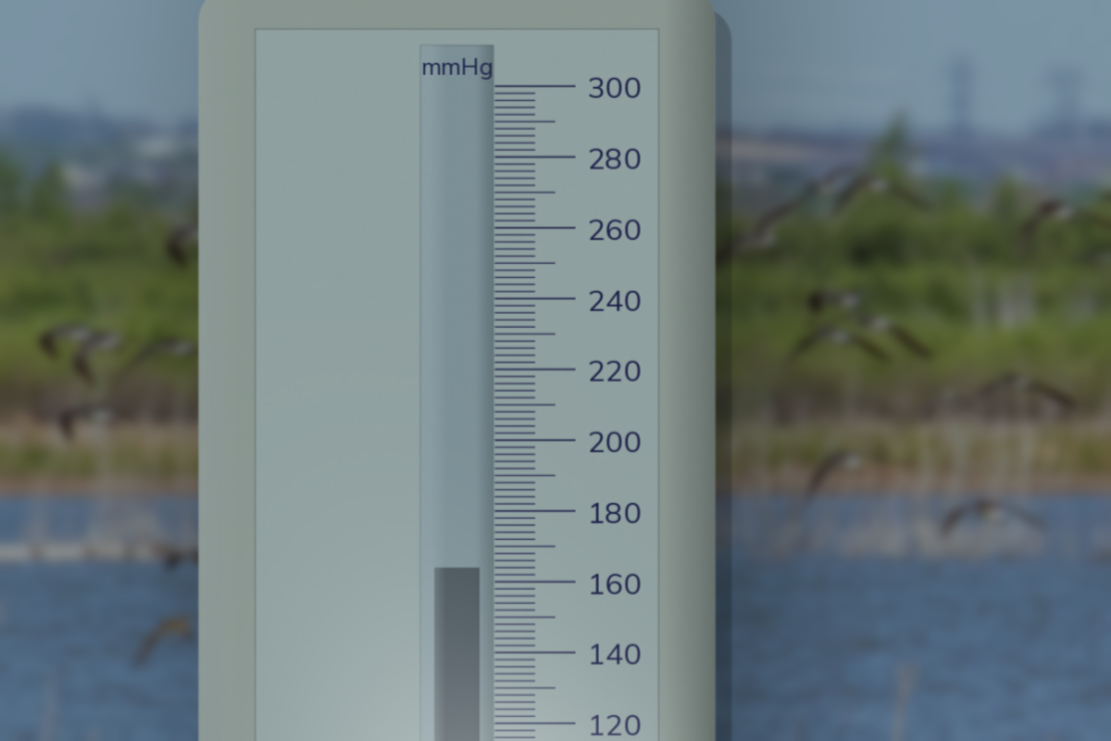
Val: 164 mmHg
